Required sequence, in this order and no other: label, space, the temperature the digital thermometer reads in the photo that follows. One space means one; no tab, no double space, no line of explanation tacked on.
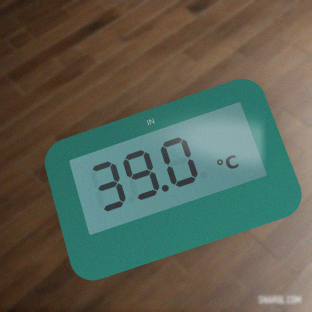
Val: 39.0 °C
